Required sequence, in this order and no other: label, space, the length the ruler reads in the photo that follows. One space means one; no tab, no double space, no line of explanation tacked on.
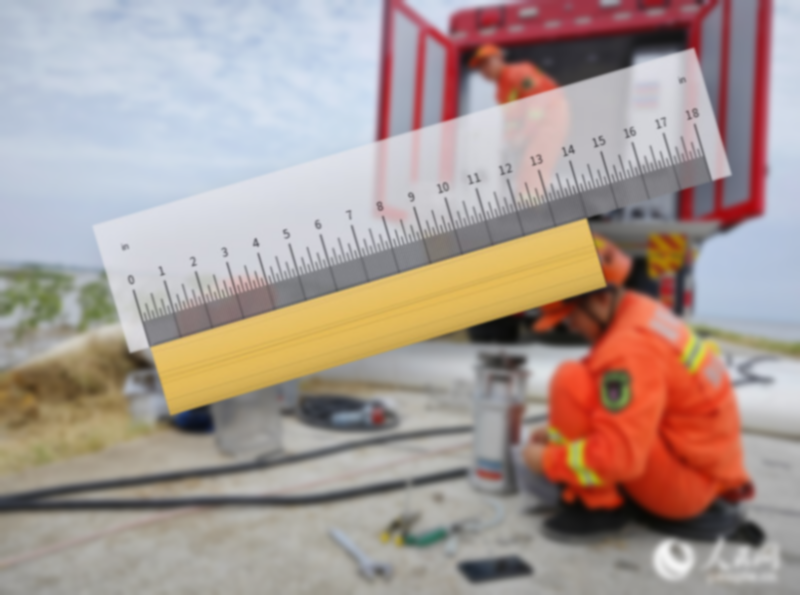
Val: 14 in
